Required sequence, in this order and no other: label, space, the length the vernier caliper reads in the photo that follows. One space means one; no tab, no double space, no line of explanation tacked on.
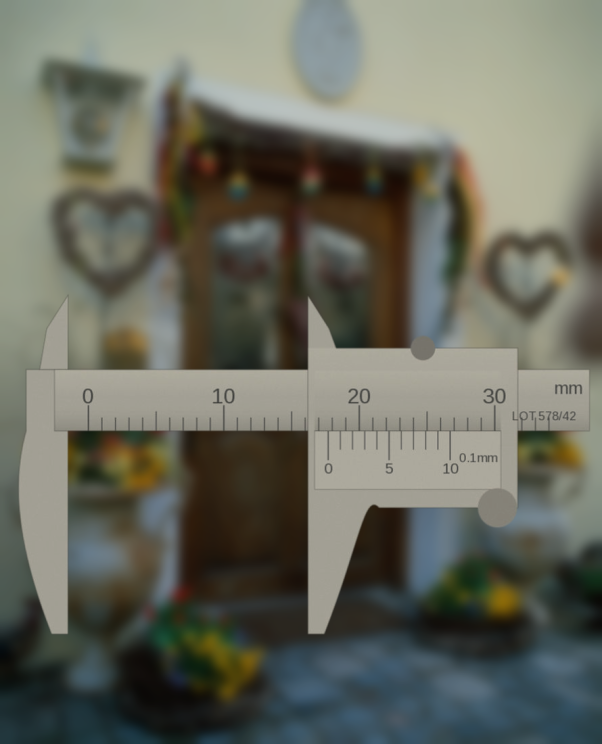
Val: 17.7 mm
